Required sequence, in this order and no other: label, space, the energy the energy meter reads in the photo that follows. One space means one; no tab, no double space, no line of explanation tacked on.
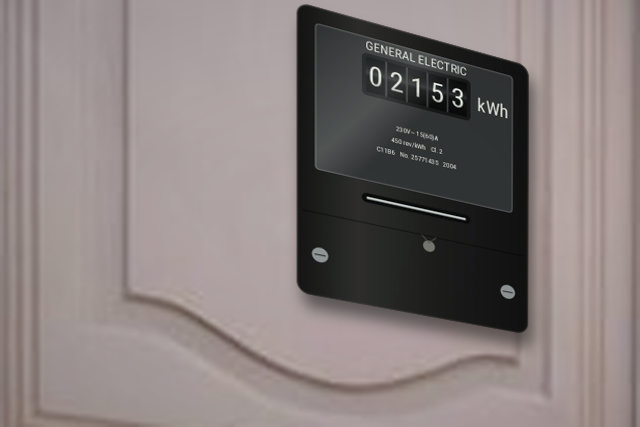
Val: 2153 kWh
